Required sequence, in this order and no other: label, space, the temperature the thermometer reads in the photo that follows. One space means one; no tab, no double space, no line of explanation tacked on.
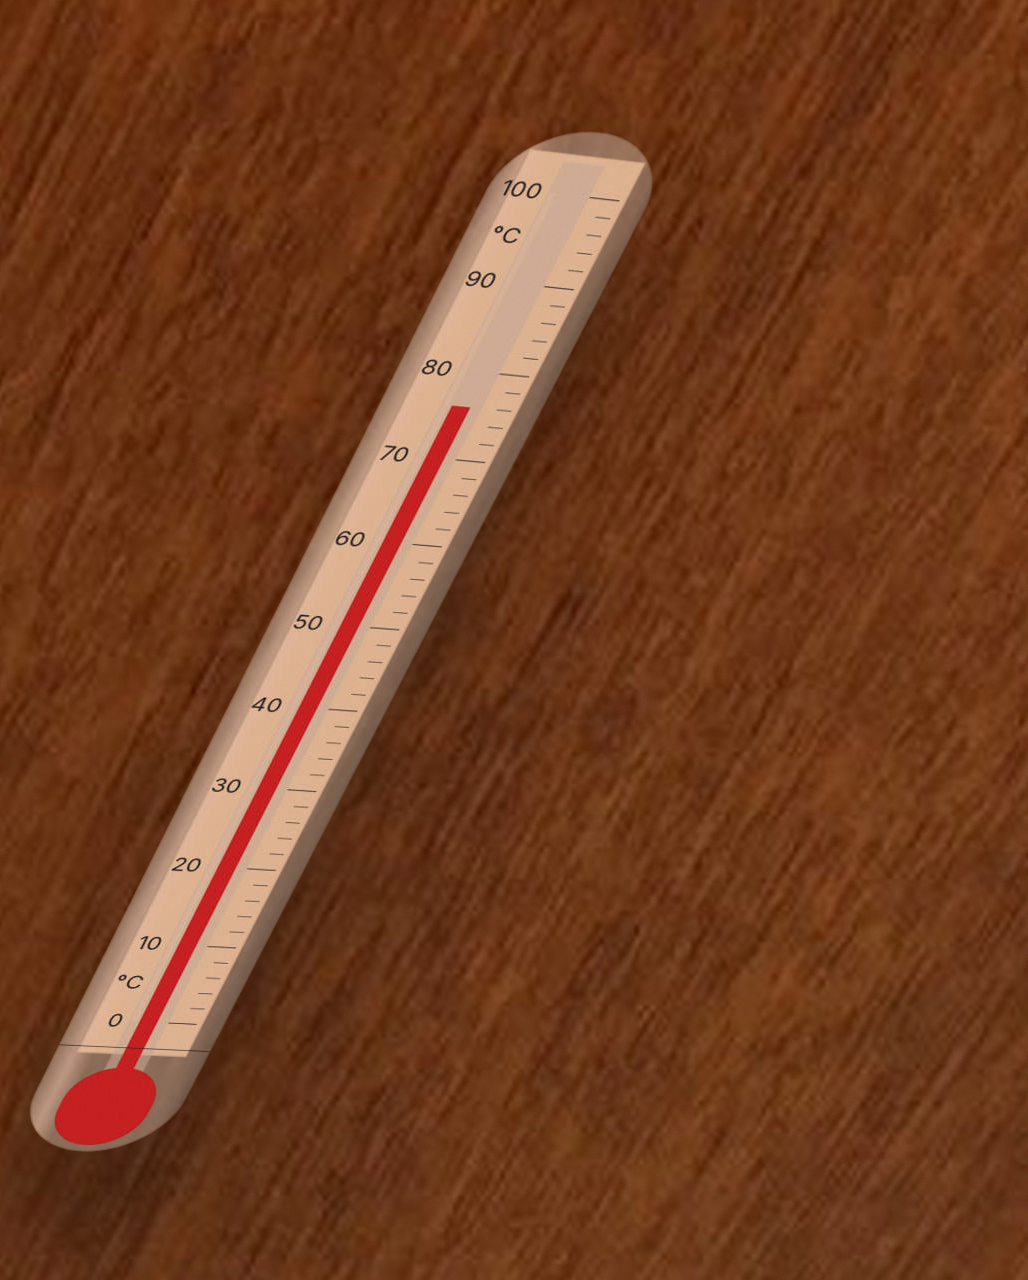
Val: 76 °C
